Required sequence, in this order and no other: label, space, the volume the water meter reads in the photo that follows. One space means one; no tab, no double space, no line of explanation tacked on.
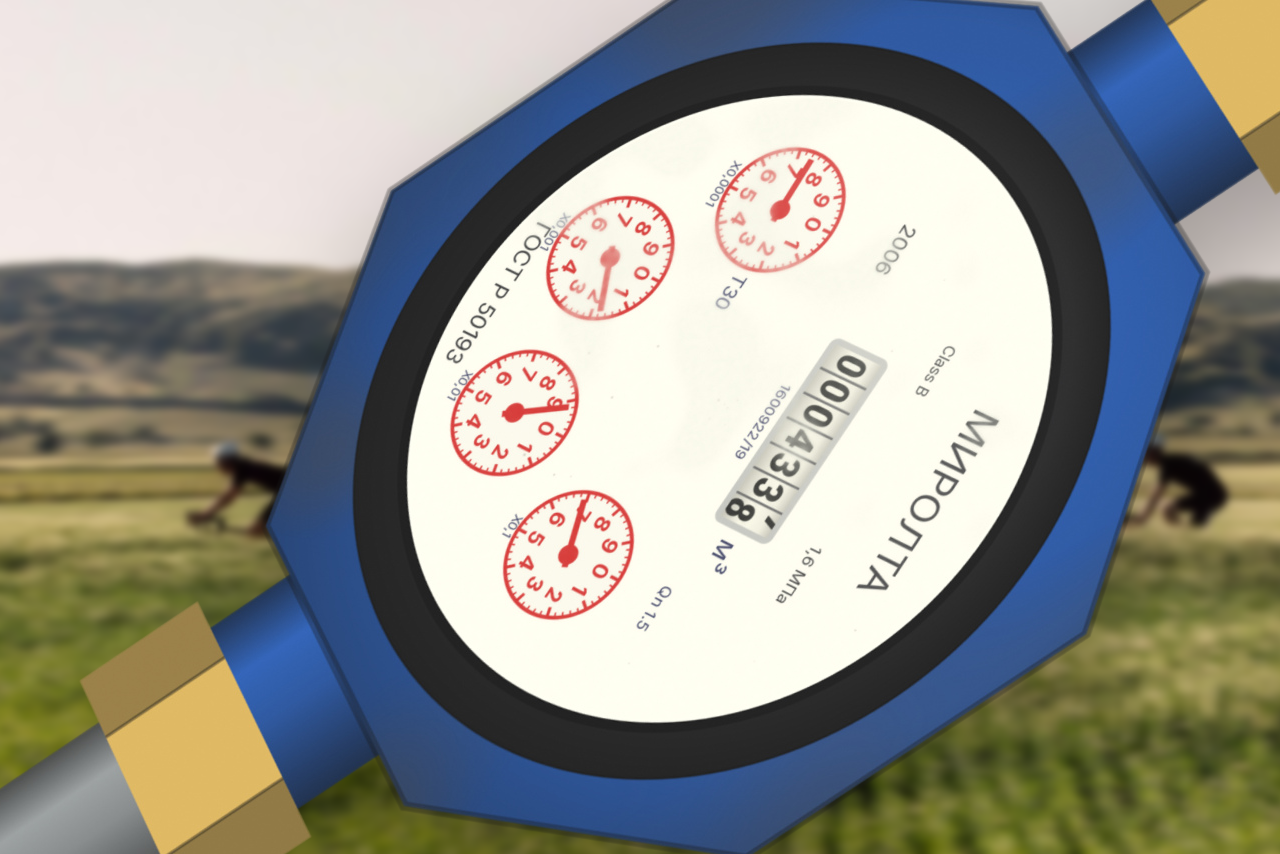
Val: 4337.6917 m³
